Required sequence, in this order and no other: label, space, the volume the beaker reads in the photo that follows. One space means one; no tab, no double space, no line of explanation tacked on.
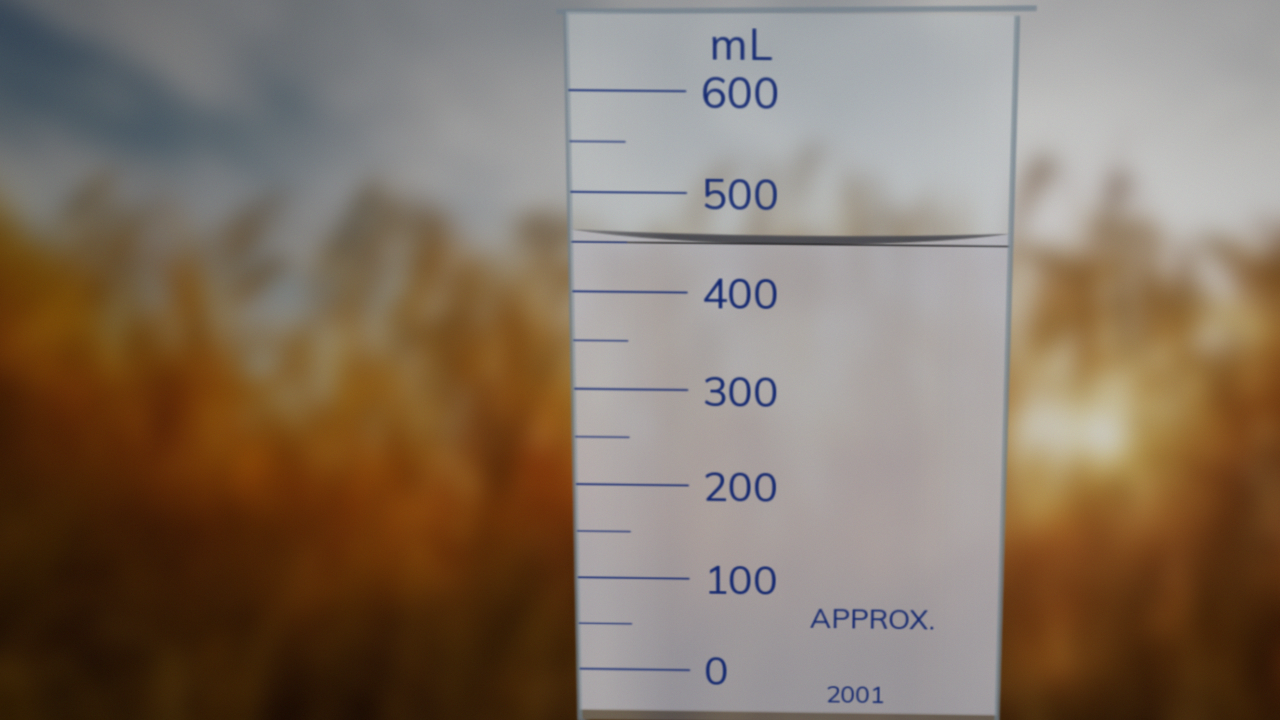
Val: 450 mL
